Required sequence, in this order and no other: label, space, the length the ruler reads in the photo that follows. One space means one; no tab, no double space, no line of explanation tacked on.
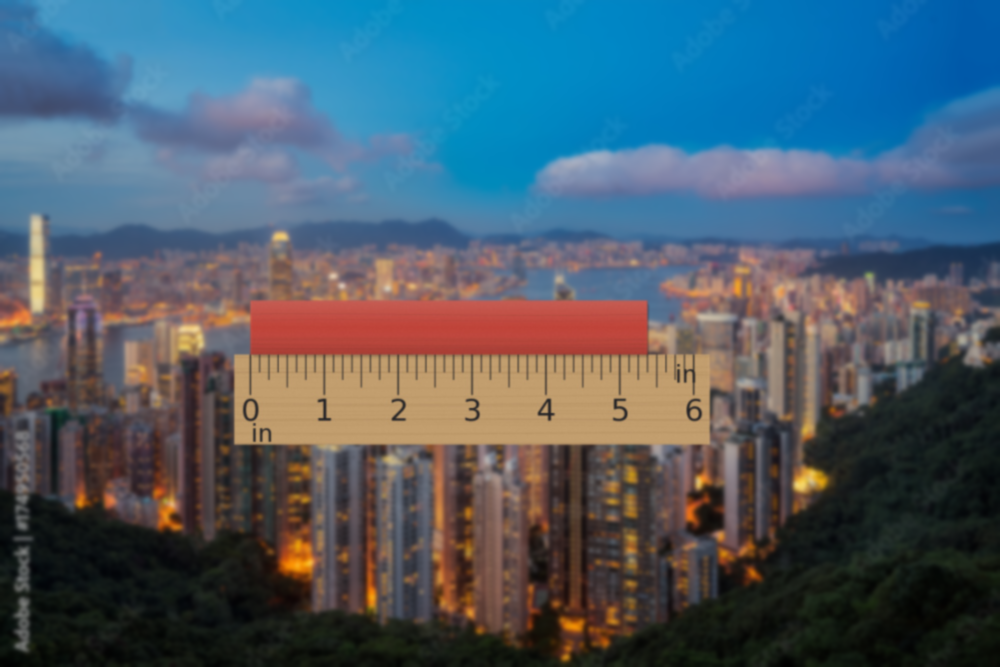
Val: 5.375 in
